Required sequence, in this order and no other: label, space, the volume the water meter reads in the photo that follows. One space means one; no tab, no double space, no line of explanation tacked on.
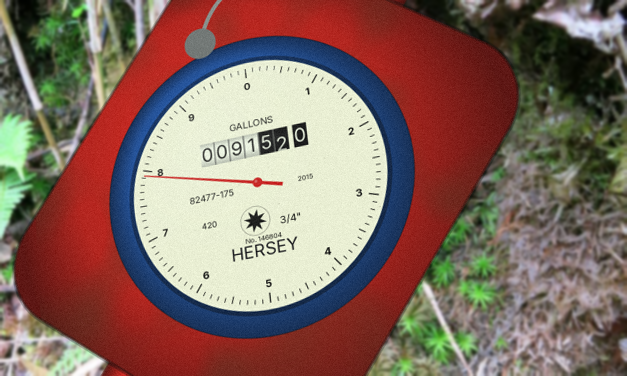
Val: 91517.9 gal
